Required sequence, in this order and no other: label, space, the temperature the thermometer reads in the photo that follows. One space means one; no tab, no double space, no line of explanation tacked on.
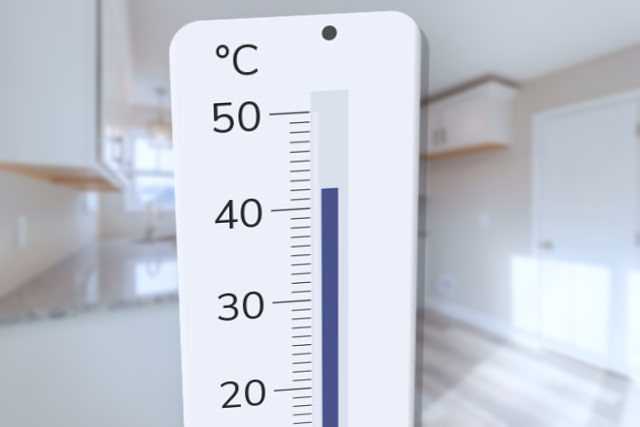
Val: 42 °C
